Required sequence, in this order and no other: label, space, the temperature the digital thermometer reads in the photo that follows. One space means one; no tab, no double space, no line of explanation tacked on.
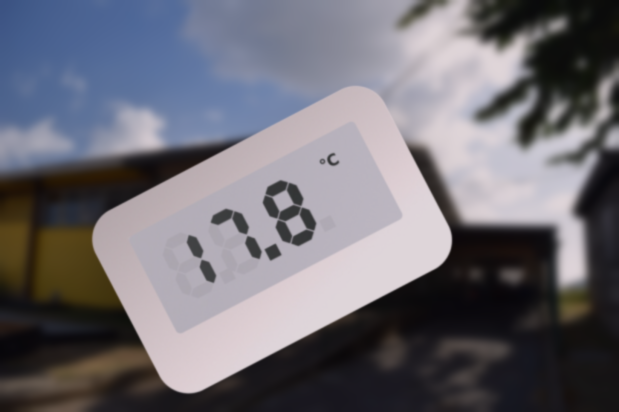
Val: 17.8 °C
